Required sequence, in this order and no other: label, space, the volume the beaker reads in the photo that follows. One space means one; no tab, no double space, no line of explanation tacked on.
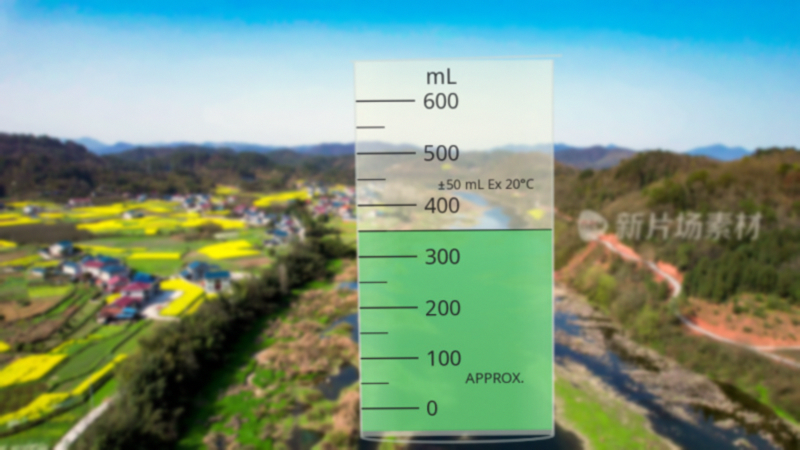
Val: 350 mL
